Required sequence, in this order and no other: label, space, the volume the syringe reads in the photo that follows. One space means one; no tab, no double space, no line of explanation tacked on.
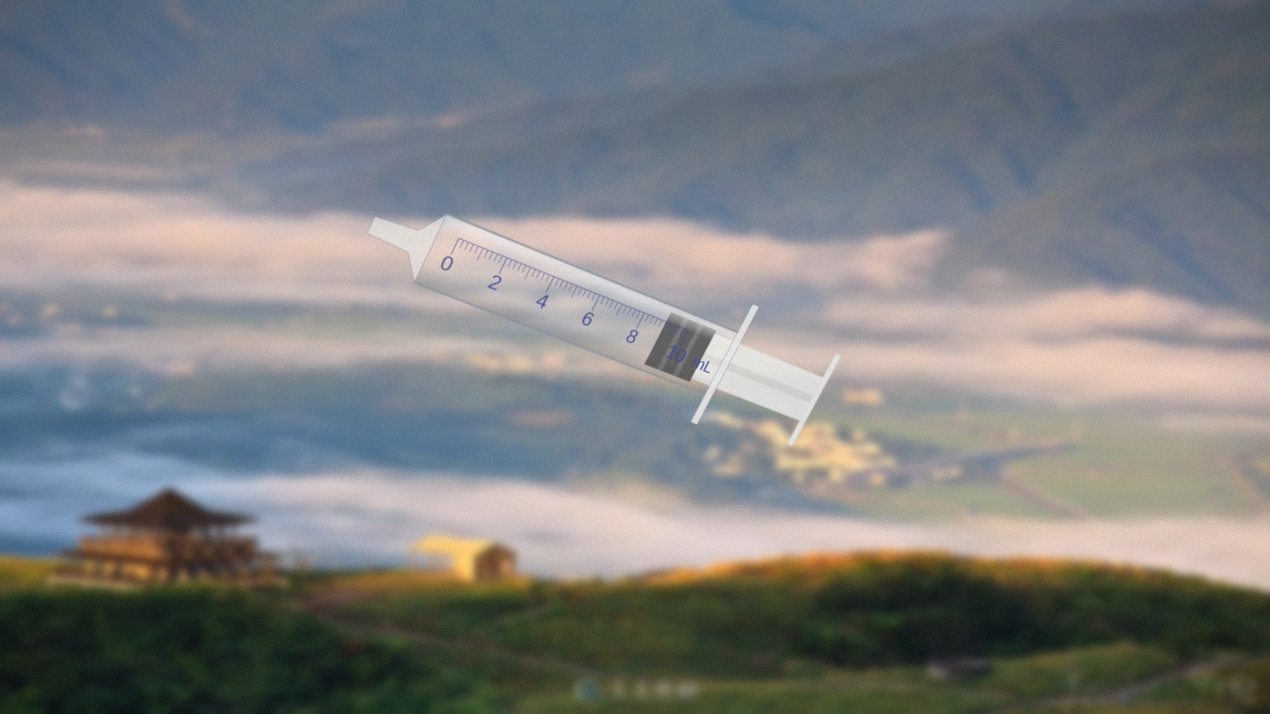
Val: 9 mL
